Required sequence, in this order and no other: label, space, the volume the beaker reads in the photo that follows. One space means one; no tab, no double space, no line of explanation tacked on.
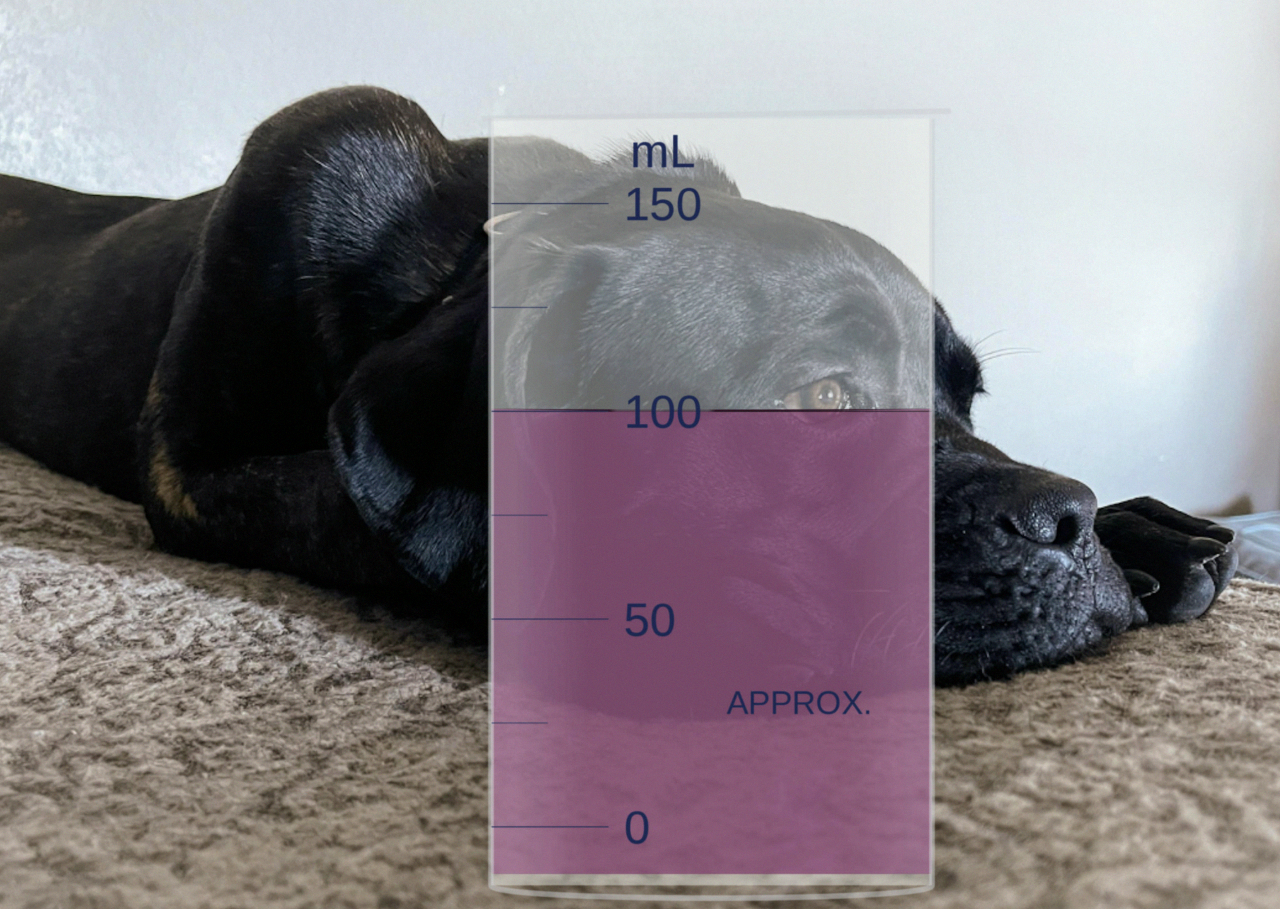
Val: 100 mL
